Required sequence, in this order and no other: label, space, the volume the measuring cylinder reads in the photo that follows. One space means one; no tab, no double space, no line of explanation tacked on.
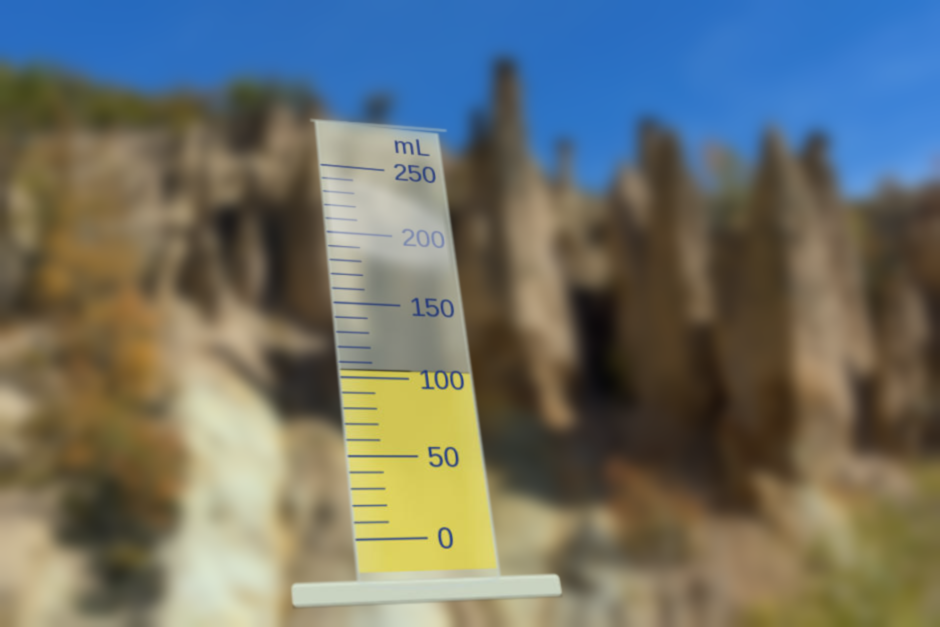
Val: 105 mL
